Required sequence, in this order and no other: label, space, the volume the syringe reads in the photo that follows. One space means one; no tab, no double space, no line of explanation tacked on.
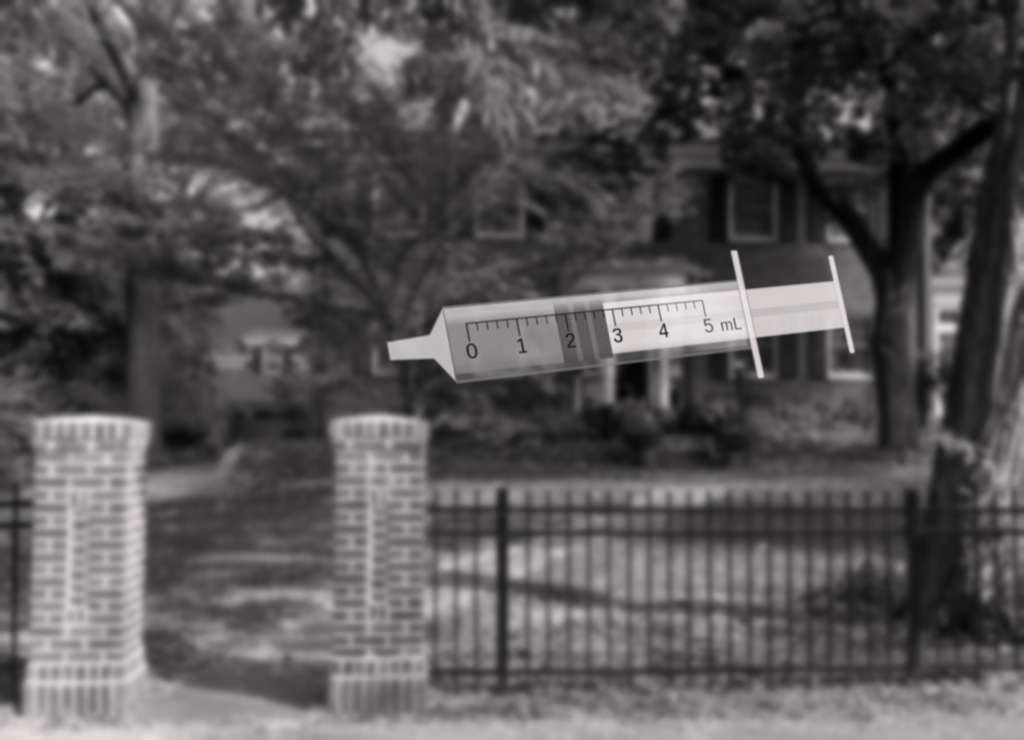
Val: 1.8 mL
